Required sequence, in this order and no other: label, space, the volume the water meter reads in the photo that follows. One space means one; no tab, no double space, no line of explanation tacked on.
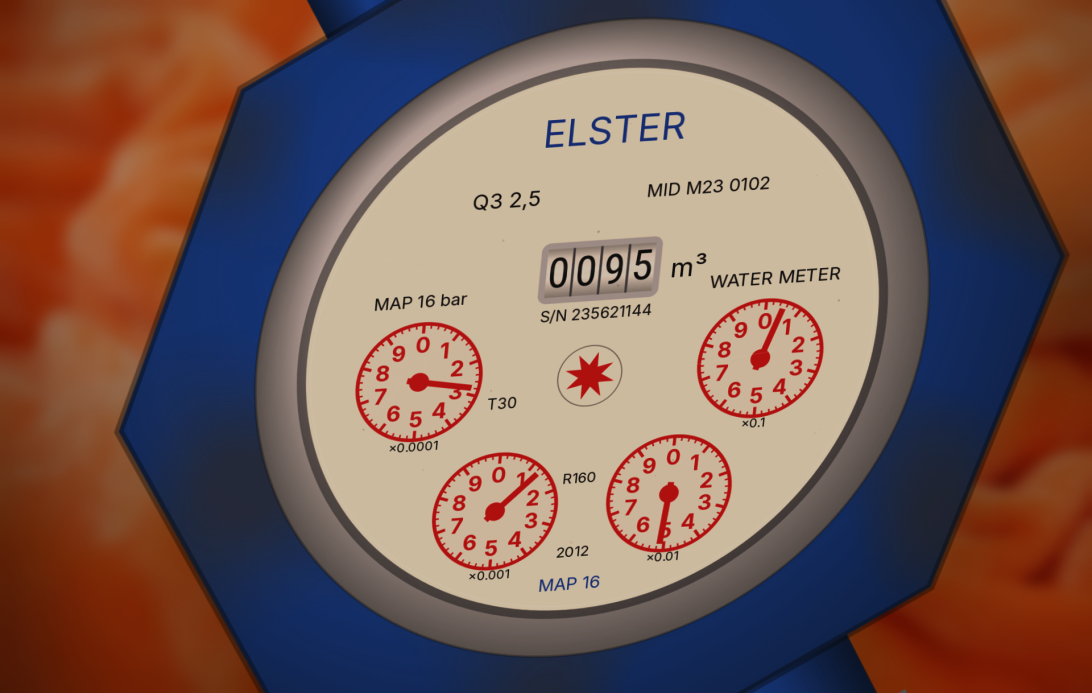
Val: 95.0512 m³
